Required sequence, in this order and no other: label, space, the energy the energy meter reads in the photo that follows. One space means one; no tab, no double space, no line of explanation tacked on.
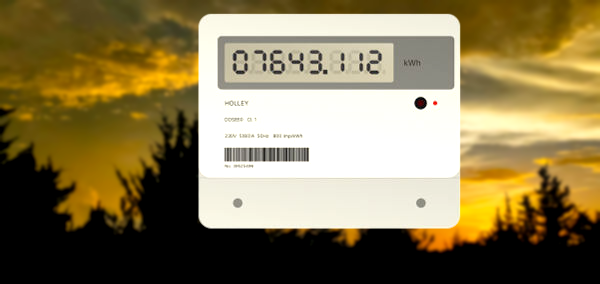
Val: 7643.112 kWh
